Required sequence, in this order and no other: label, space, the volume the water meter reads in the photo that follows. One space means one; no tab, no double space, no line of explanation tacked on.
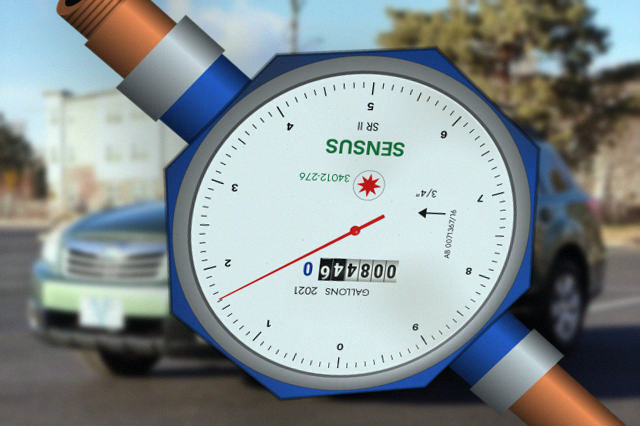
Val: 84461.6 gal
